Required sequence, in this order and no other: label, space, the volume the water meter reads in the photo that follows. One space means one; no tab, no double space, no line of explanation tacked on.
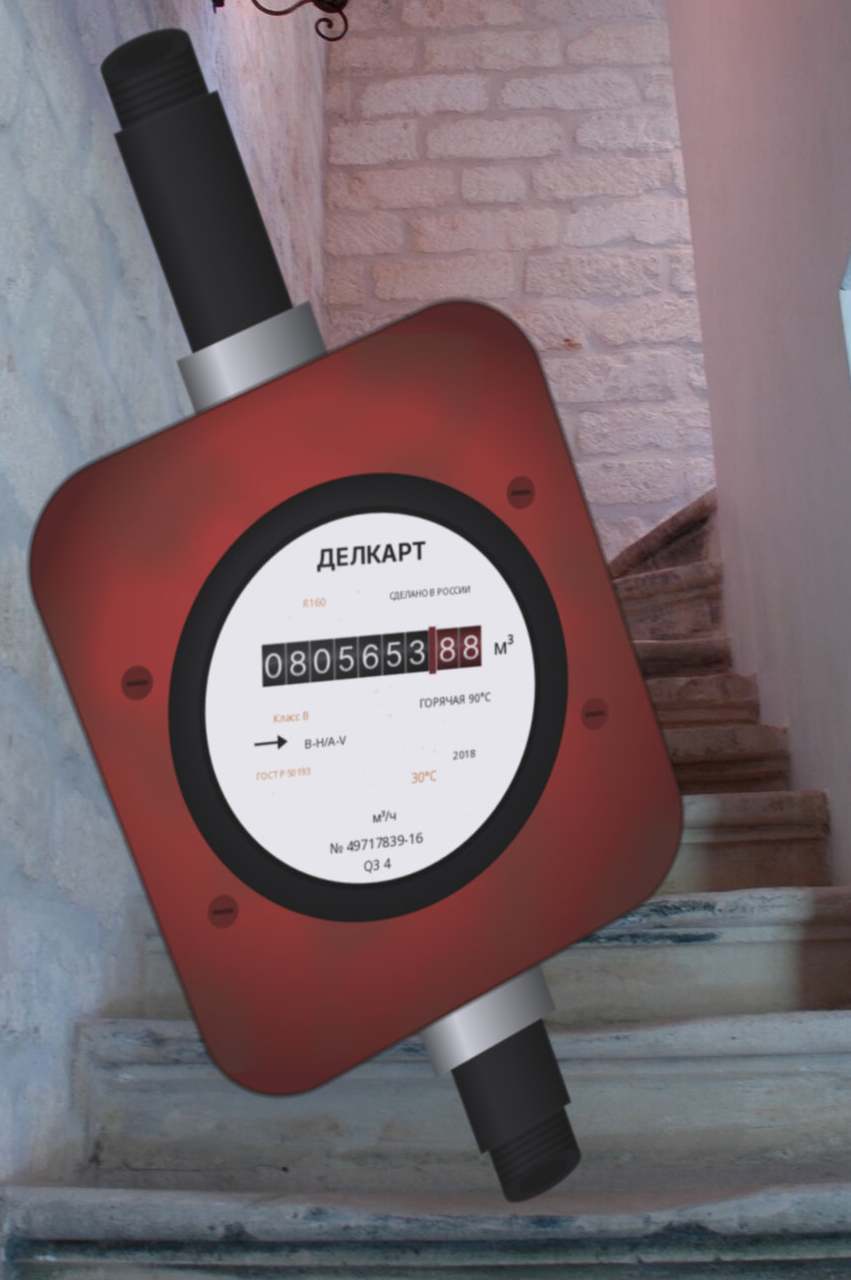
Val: 805653.88 m³
